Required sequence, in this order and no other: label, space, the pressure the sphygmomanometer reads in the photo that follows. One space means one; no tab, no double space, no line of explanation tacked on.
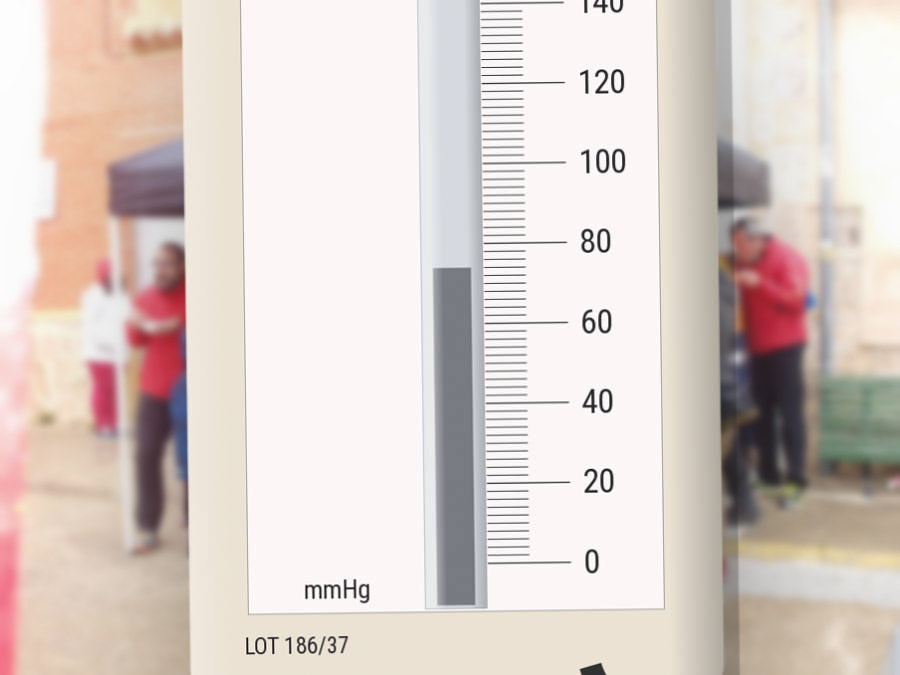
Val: 74 mmHg
